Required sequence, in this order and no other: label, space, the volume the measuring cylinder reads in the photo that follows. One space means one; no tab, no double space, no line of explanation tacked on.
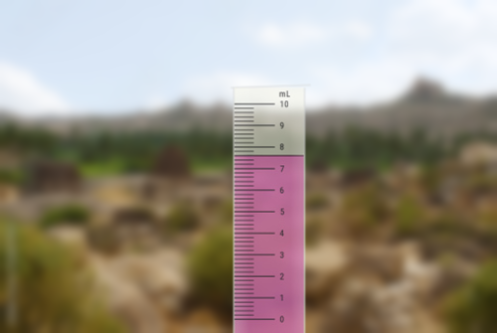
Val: 7.6 mL
